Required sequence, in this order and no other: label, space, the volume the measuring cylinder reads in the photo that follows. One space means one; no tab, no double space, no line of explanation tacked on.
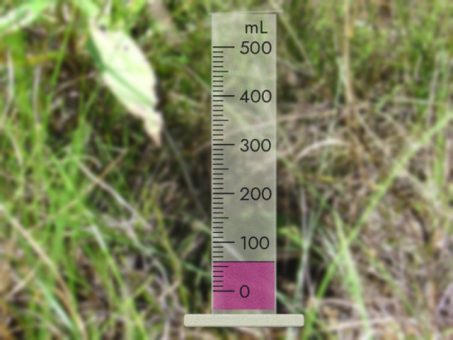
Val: 60 mL
